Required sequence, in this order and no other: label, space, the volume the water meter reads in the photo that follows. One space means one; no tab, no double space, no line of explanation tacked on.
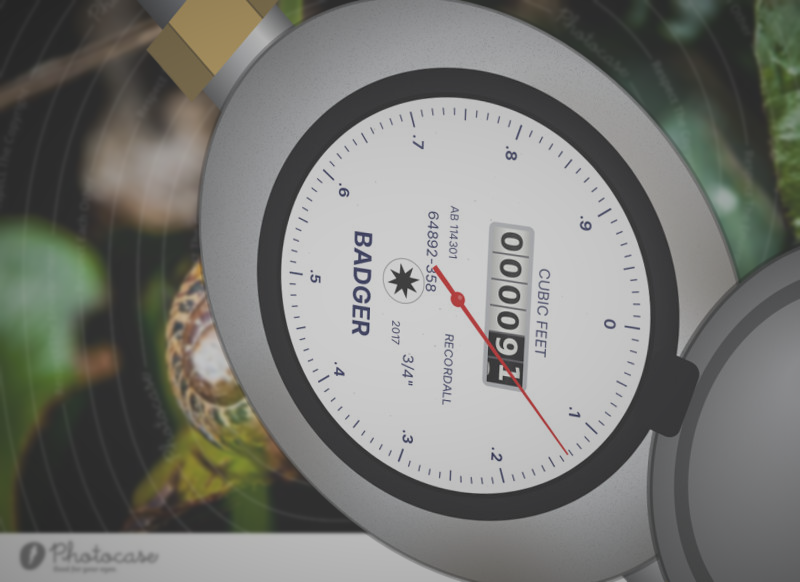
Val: 91.13 ft³
